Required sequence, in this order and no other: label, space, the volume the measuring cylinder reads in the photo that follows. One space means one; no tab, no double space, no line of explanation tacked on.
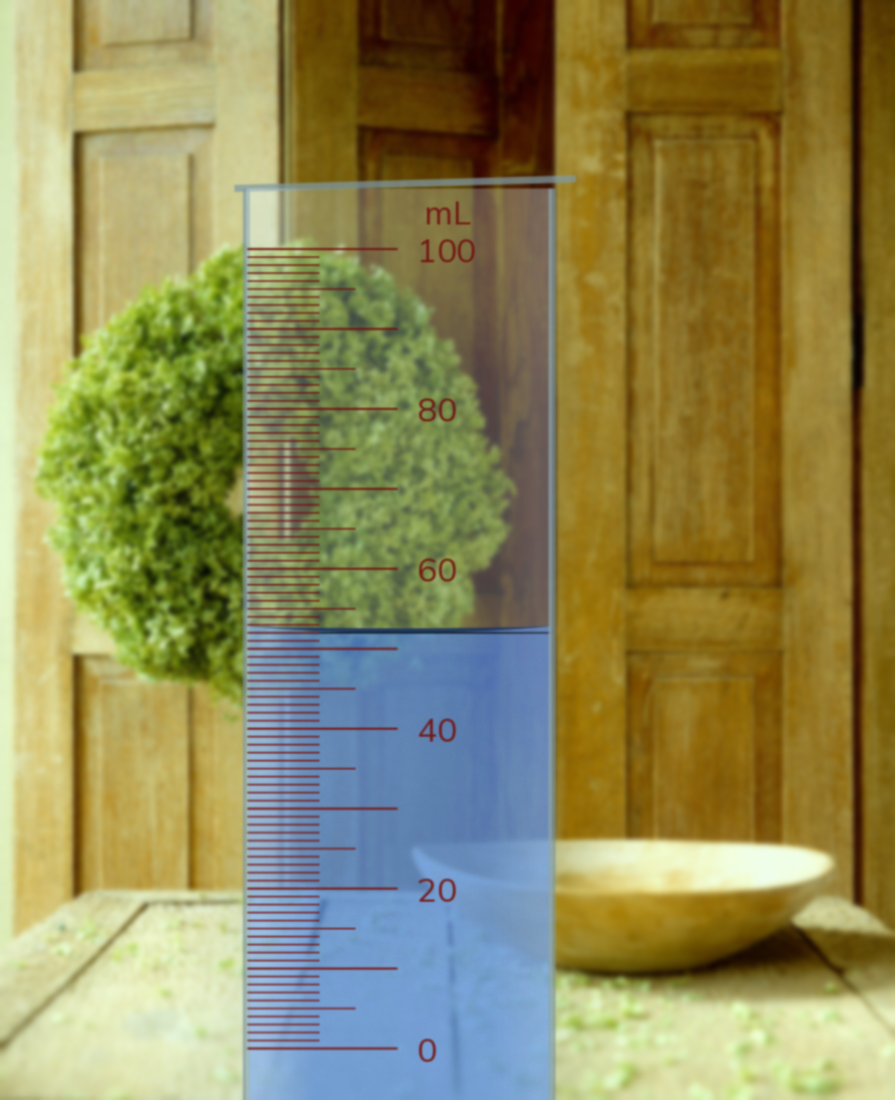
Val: 52 mL
